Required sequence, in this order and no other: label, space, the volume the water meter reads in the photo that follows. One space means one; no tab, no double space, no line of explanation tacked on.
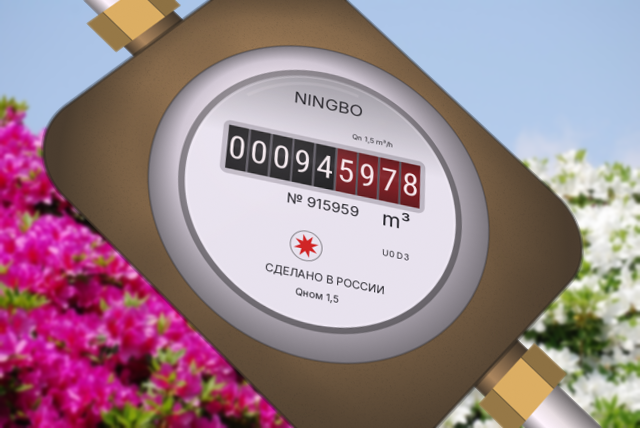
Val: 94.5978 m³
